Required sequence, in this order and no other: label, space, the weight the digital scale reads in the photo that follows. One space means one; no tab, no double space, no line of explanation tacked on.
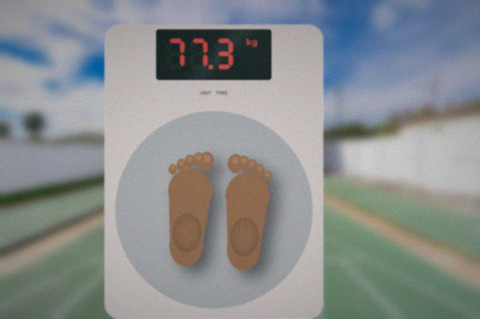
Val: 77.3 kg
